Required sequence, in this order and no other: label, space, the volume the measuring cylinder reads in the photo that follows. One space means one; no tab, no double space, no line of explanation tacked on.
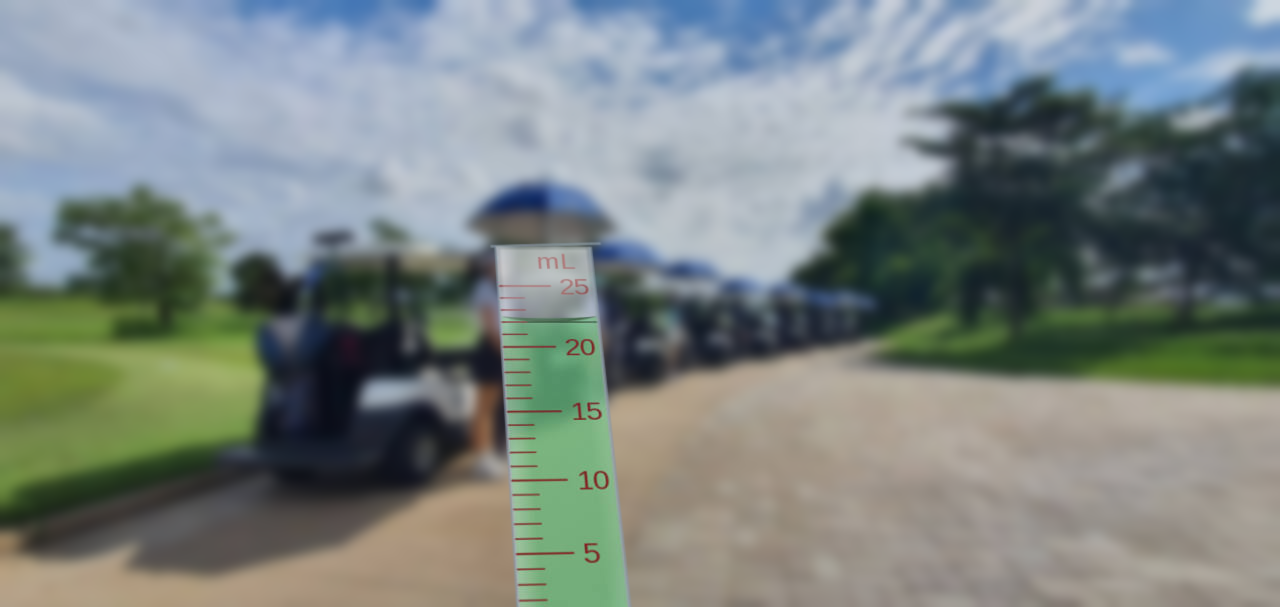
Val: 22 mL
